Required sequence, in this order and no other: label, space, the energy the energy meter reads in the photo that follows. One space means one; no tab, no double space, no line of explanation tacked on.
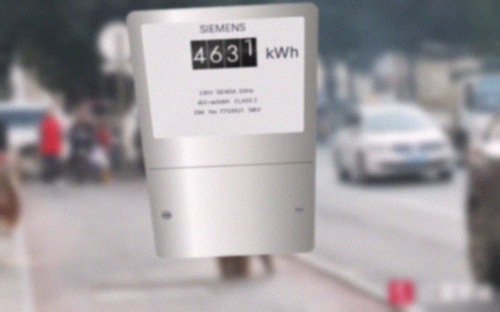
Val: 4631 kWh
